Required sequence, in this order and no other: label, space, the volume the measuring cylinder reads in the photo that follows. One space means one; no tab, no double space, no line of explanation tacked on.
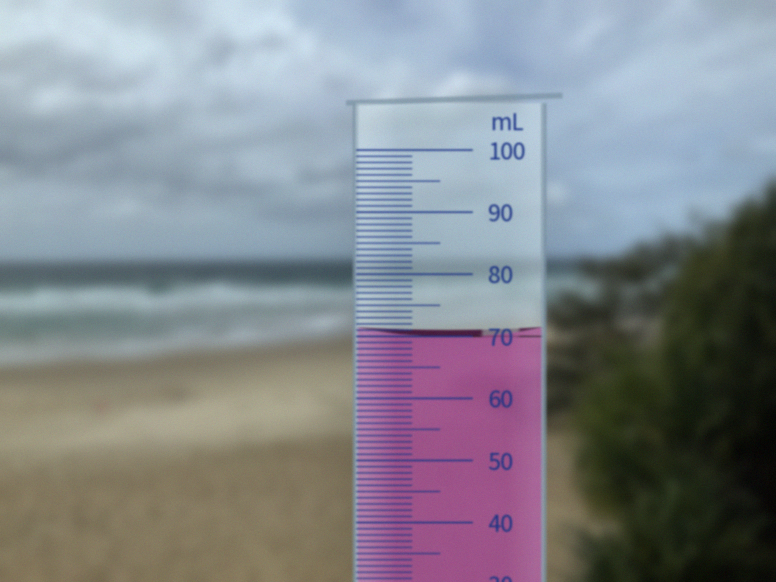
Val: 70 mL
